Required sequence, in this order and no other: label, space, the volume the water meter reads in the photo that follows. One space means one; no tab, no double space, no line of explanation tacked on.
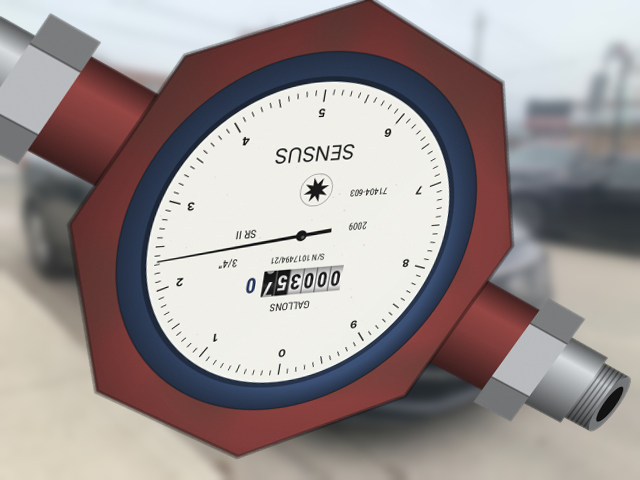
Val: 3572.3 gal
